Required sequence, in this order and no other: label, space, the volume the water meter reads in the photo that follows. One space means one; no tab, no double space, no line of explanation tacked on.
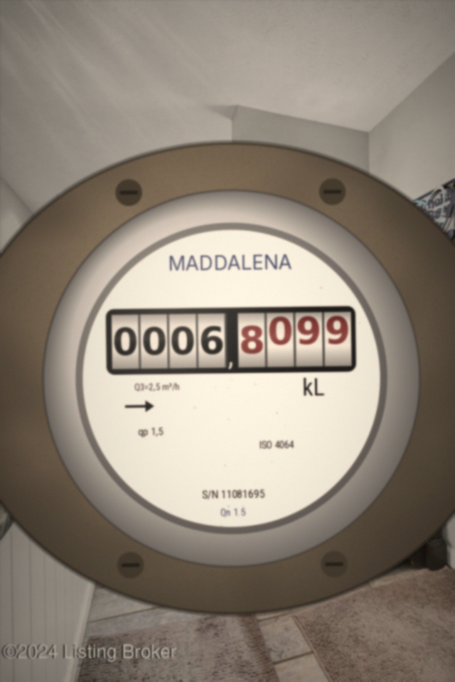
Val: 6.8099 kL
